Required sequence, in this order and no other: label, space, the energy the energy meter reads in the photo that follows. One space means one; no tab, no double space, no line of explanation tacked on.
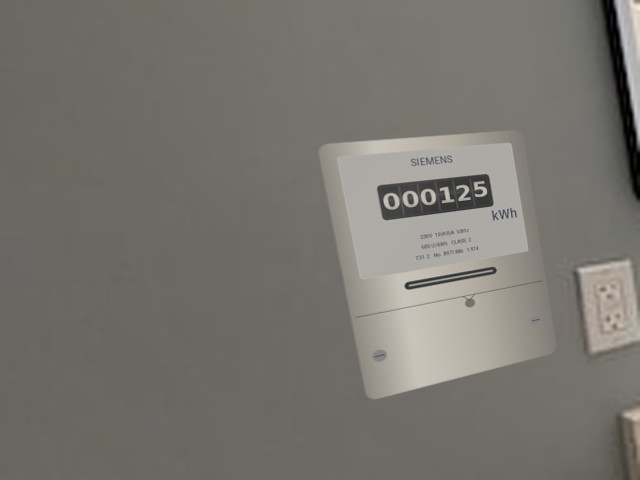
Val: 125 kWh
